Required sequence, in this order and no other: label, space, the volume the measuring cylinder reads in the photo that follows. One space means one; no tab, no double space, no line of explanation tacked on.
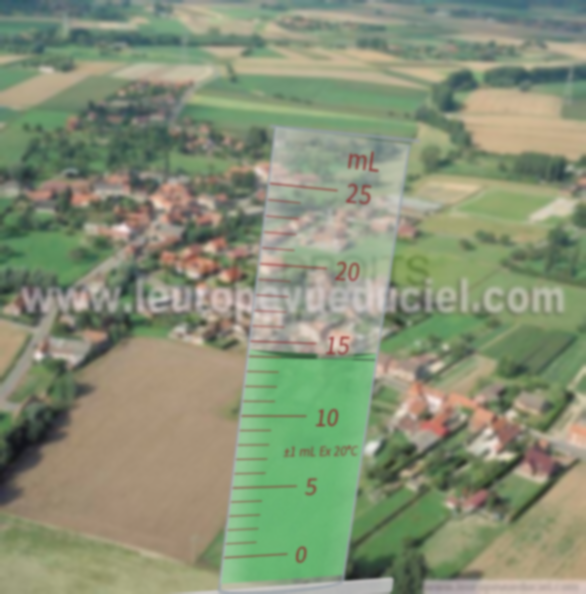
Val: 14 mL
